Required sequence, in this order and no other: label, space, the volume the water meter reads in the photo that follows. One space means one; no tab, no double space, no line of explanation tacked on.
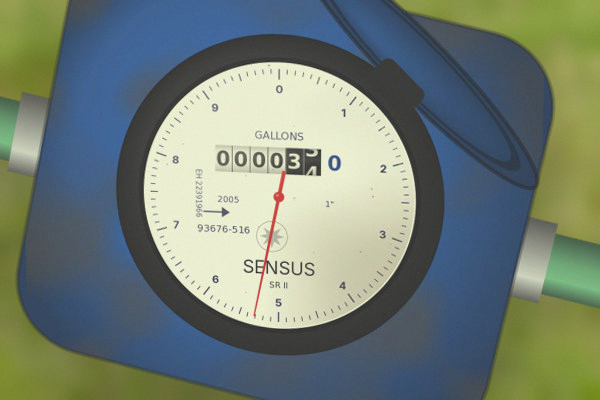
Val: 335.3 gal
